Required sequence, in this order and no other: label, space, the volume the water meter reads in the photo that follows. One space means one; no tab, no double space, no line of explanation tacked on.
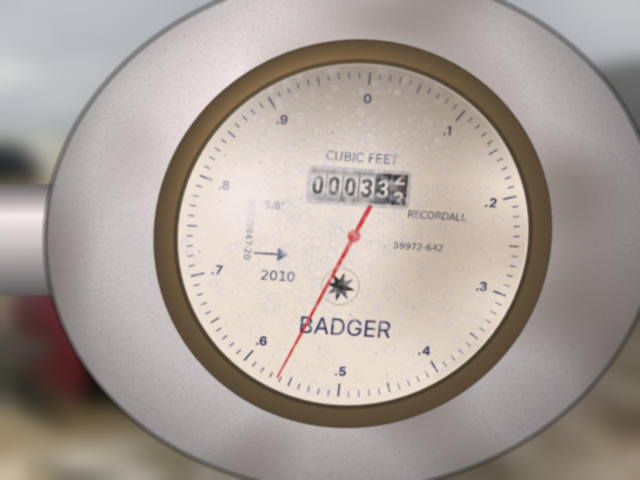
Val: 332.56 ft³
